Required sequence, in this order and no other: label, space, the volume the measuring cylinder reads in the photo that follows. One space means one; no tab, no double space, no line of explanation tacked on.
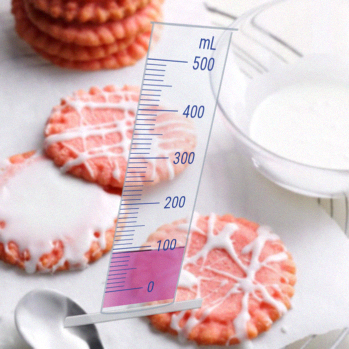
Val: 90 mL
